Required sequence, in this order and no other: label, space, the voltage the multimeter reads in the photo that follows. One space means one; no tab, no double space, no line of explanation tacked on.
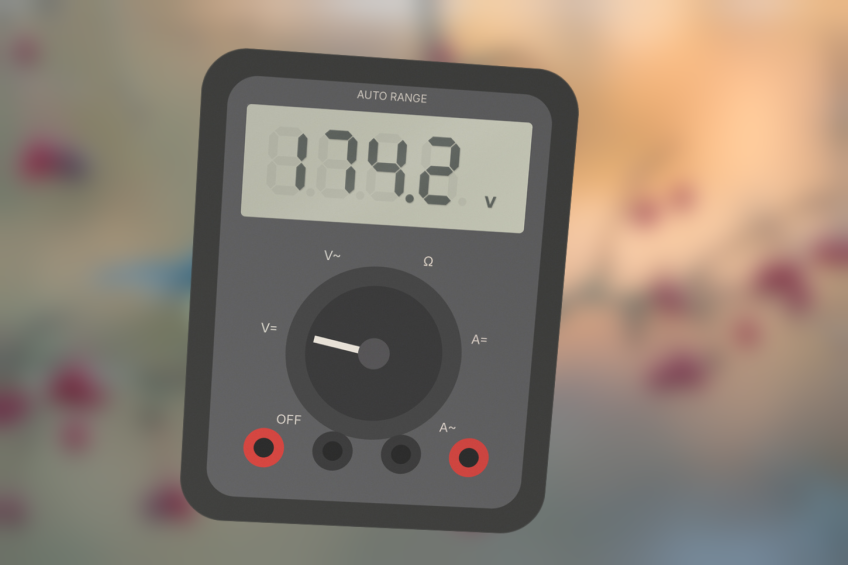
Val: 174.2 V
